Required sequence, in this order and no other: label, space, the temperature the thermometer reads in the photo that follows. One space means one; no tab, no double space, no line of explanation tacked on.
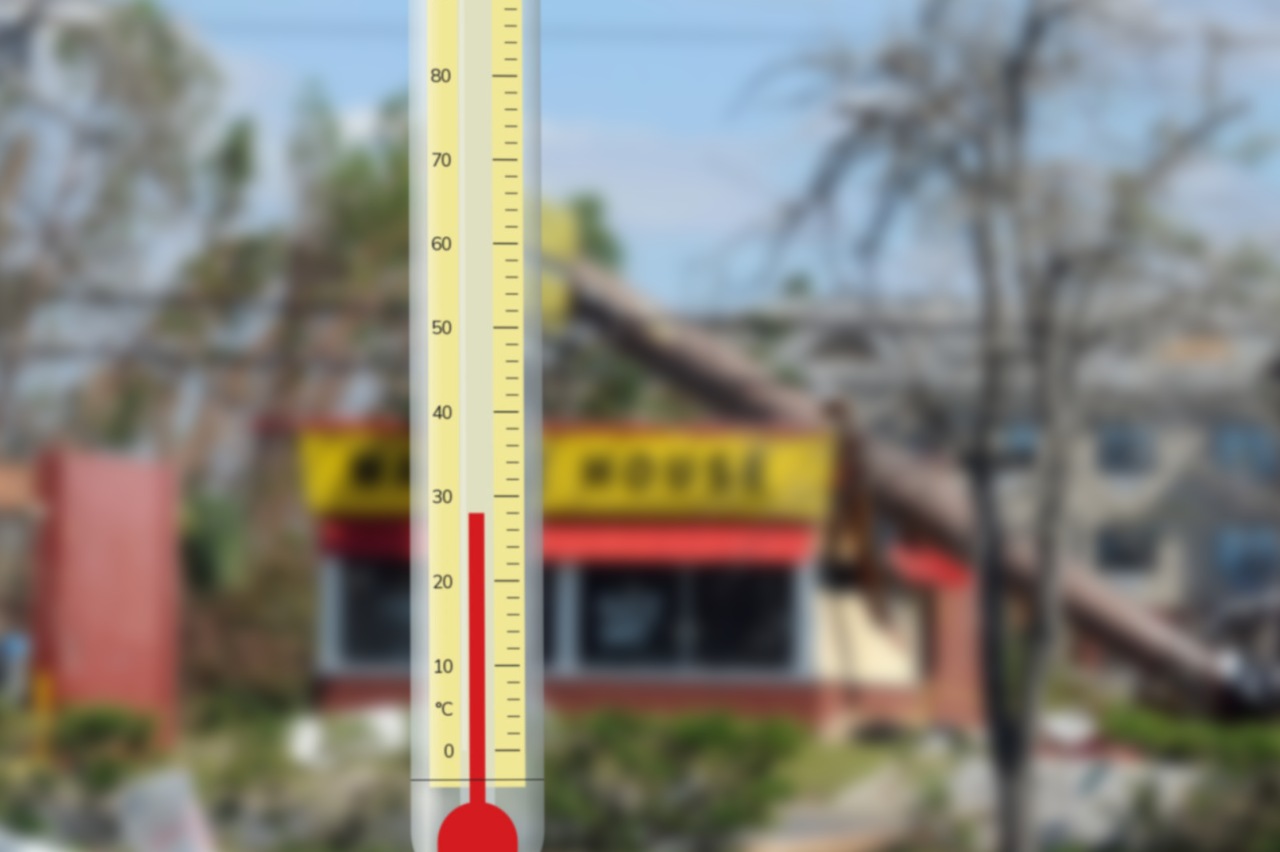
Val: 28 °C
